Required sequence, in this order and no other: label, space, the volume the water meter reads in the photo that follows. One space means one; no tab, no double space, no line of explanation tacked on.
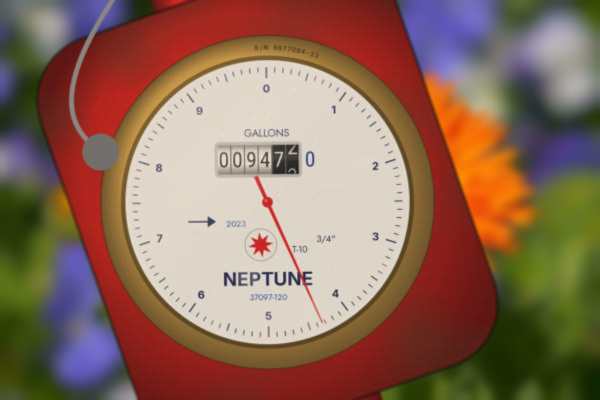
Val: 94724.3 gal
